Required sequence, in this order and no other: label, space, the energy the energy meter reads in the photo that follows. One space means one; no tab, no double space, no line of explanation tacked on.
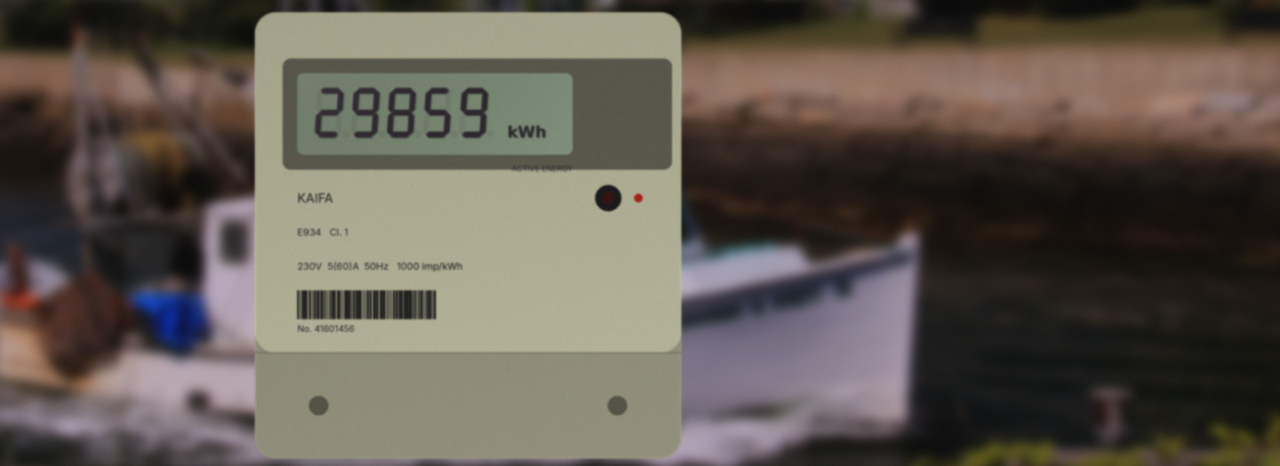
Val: 29859 kWh
